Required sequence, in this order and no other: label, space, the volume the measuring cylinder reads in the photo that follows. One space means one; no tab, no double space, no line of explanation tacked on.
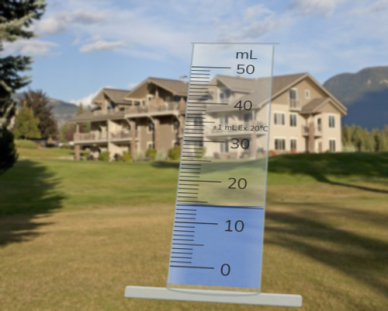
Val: 14 mL
